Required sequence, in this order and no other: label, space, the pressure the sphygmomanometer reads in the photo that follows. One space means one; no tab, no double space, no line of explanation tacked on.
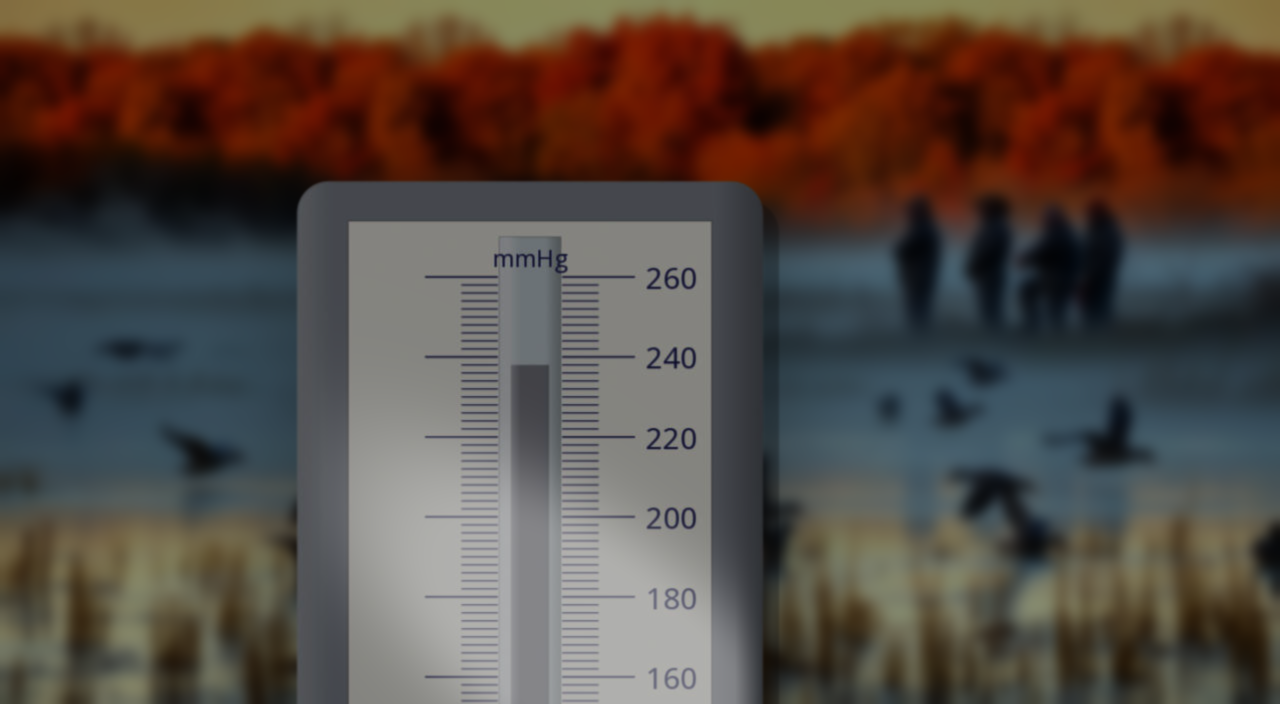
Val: 238 mmHg
